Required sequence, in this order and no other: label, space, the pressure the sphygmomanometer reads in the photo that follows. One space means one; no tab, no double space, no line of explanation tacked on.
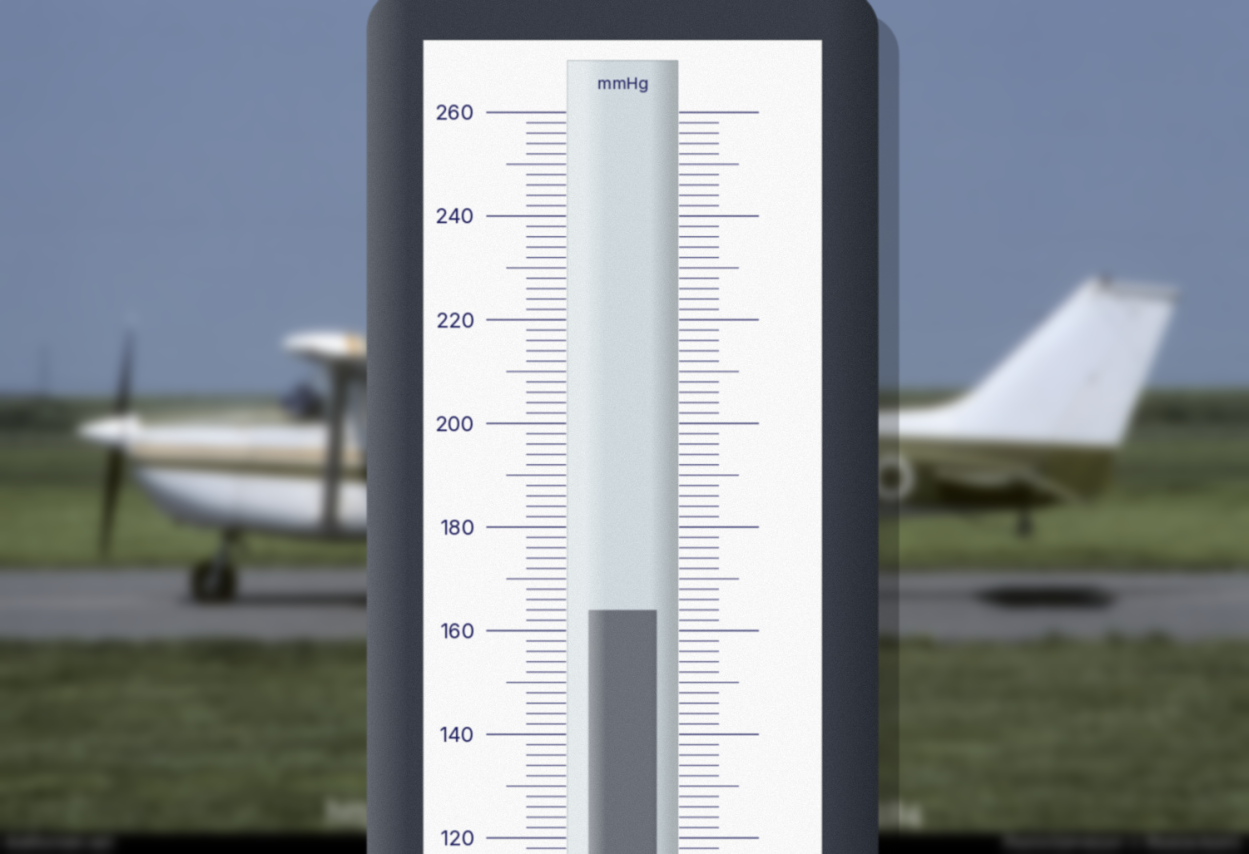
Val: 164 mmHg
